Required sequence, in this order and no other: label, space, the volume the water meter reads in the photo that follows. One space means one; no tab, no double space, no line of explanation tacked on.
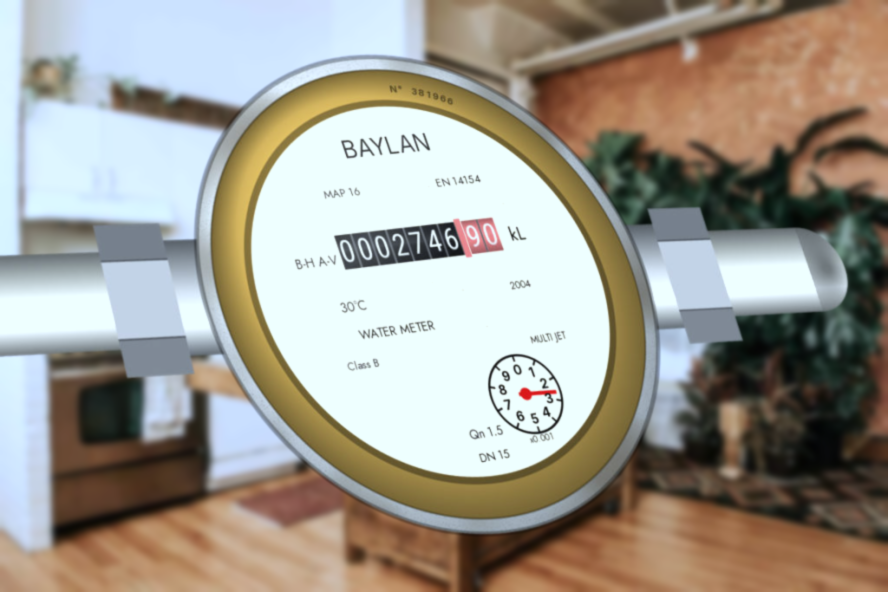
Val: 2746.902 kL
